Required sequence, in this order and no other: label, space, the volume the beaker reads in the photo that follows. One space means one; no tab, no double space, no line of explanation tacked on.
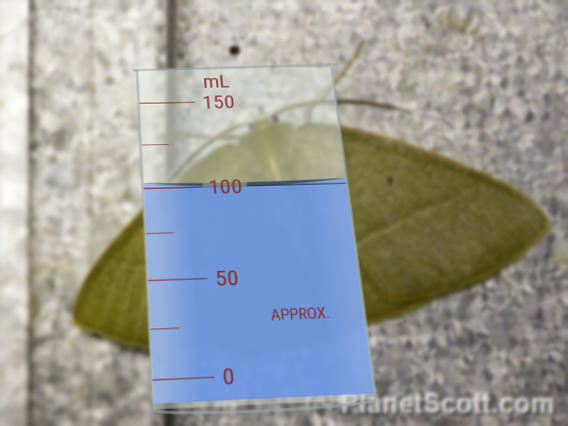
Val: 100 mL
